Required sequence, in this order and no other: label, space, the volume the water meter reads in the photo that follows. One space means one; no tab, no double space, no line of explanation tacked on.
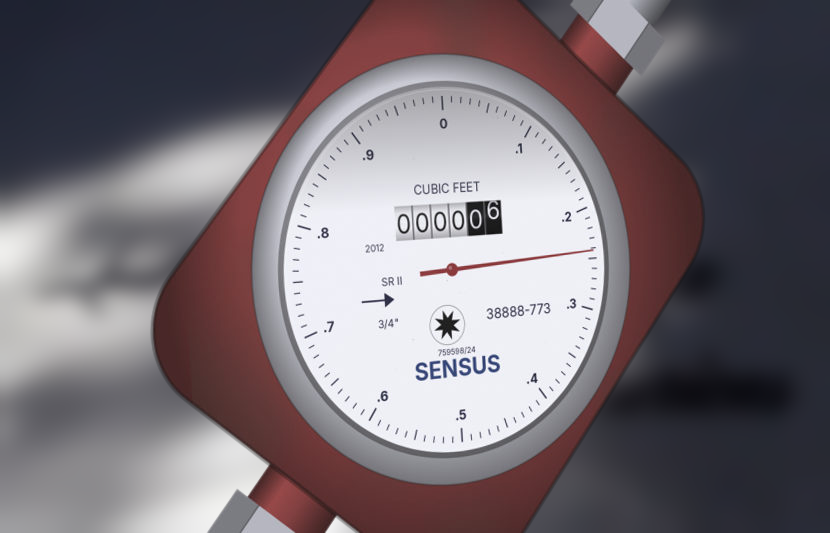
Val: 6.24 ft³
